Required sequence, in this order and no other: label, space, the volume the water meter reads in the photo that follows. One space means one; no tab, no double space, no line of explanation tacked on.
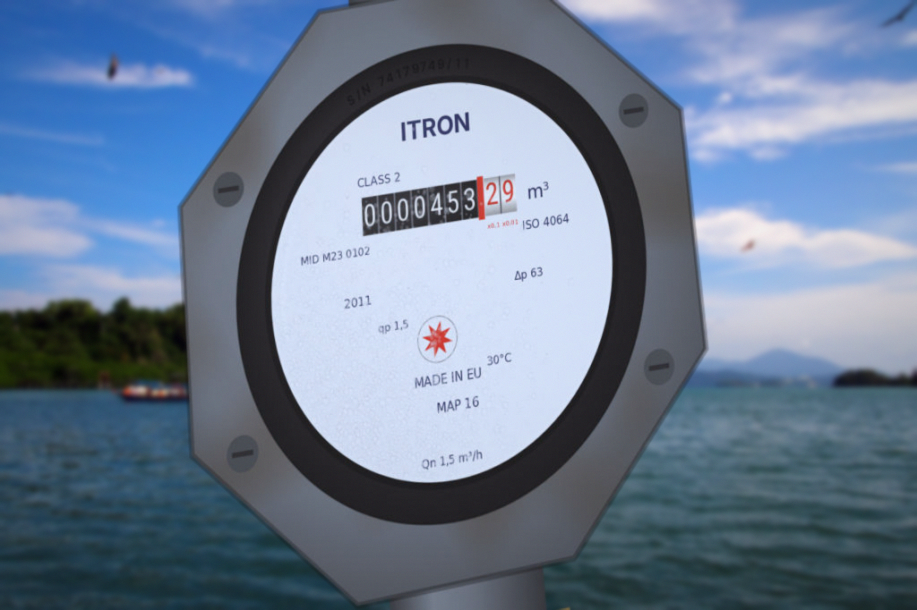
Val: 453.29 m³
